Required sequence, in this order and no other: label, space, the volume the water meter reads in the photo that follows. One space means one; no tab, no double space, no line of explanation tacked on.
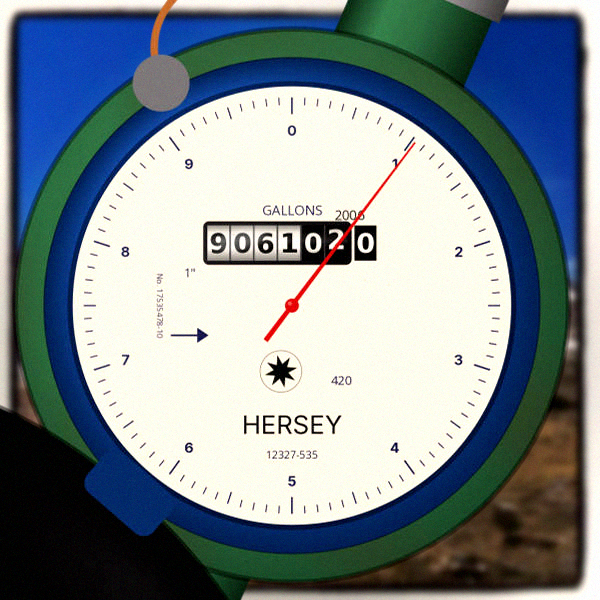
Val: 9061021.0 gal
